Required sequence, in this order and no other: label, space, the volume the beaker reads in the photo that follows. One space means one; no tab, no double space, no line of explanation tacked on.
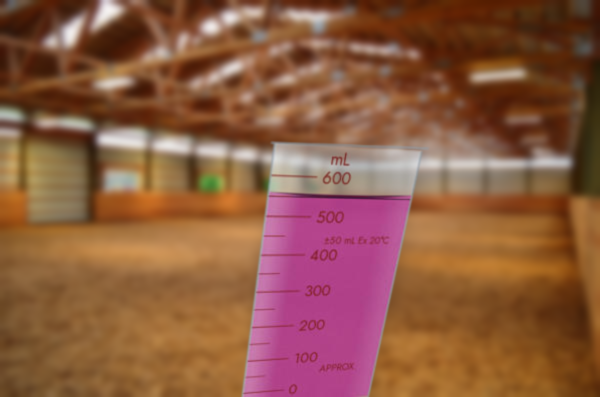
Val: 550 mL
